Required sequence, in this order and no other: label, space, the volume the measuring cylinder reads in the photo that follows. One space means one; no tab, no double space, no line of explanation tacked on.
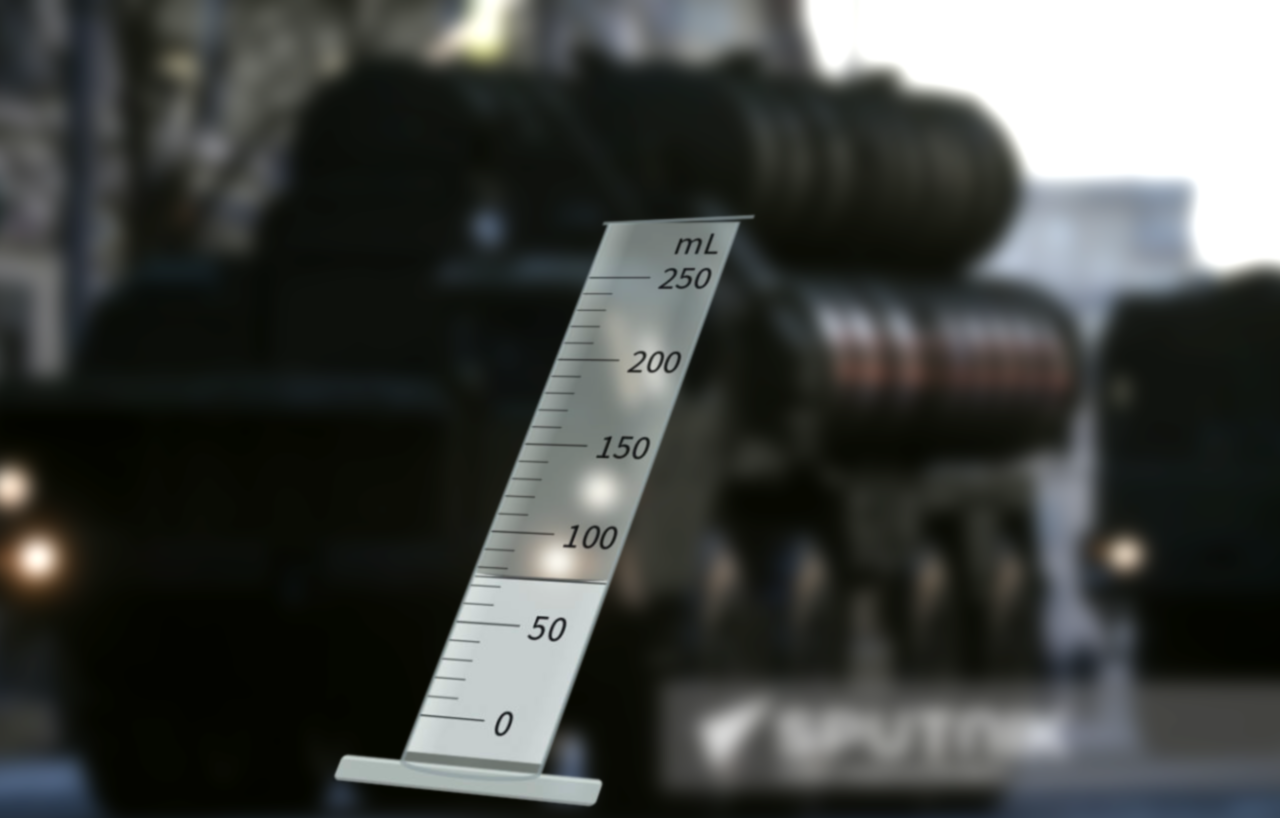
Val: 75 mL
